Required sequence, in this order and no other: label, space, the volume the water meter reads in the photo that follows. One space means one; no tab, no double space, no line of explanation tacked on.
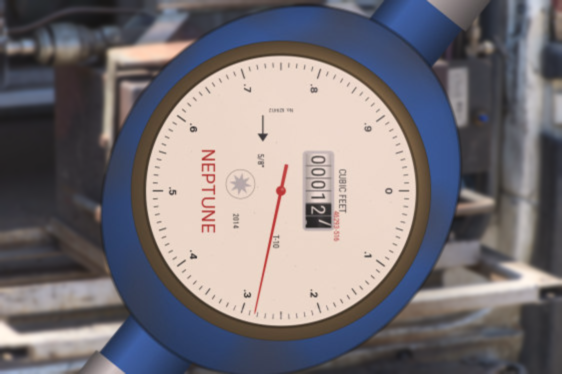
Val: 127.28 ft³
